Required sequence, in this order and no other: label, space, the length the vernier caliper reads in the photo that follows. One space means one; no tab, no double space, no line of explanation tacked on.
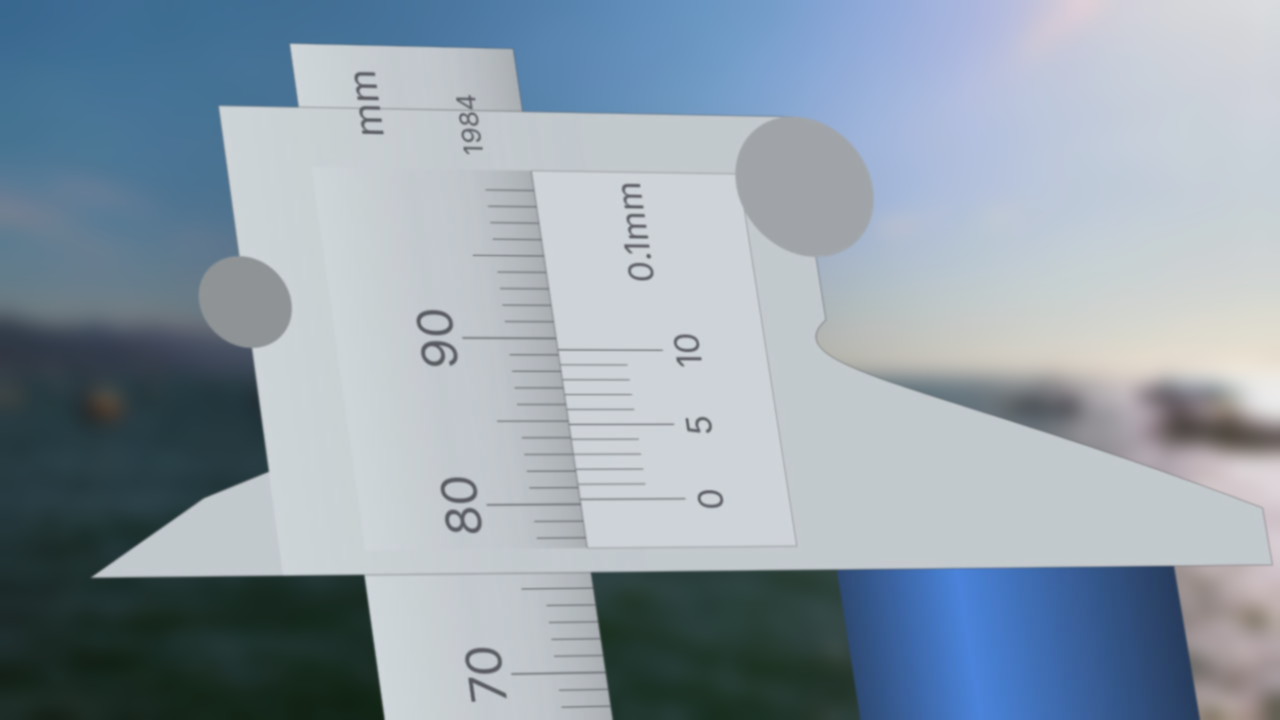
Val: 80.3 mm
